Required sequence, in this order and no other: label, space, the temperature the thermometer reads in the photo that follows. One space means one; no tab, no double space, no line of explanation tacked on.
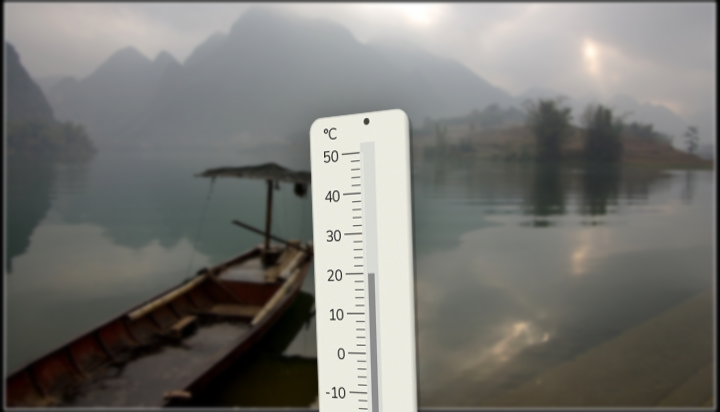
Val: 20 °C
